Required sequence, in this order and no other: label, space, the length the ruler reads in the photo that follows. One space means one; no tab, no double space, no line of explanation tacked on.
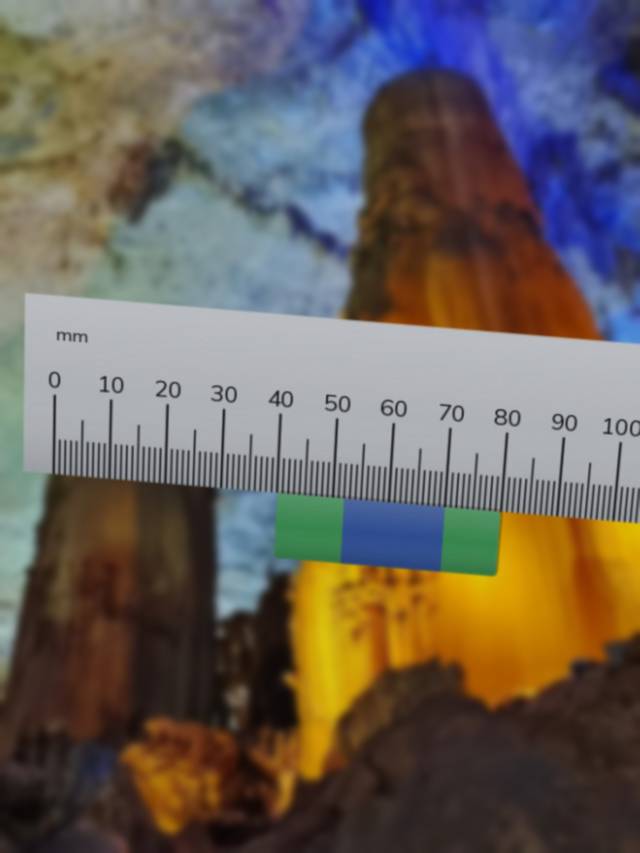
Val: 40 mm
